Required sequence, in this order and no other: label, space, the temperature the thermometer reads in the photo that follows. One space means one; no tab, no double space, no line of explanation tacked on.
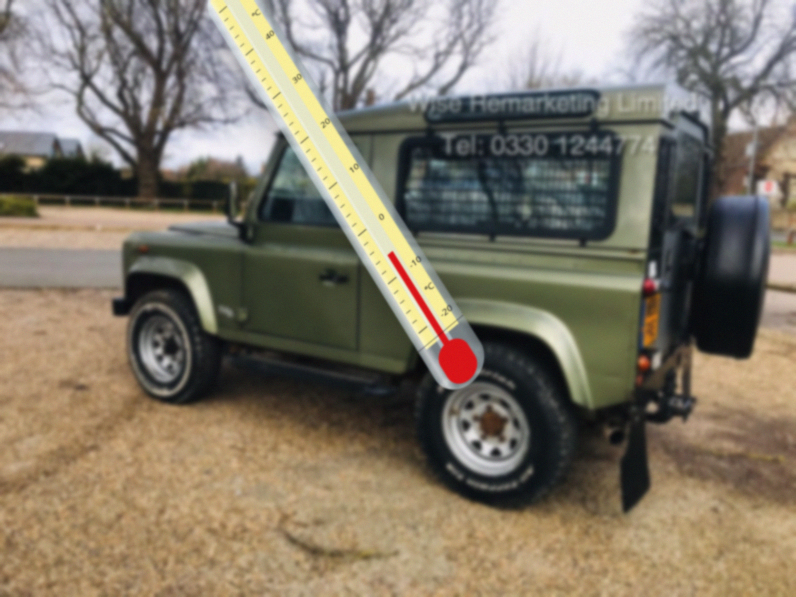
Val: -6 °C
